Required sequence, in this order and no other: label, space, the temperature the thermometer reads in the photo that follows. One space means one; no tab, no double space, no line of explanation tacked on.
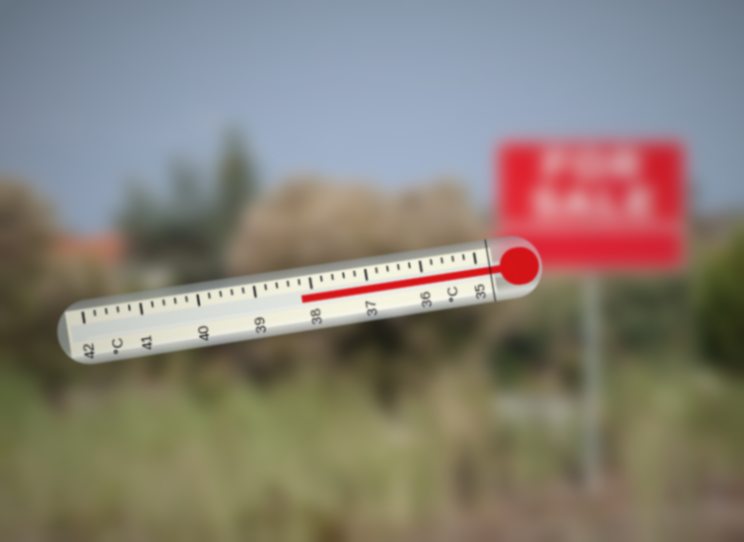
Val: 38.2 °C
